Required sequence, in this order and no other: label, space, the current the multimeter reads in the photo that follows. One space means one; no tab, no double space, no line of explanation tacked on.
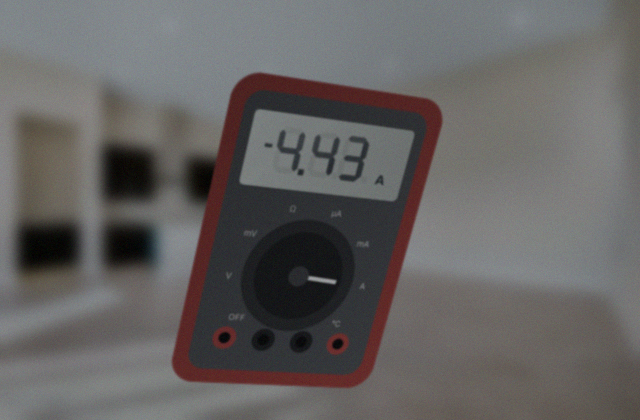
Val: -4.43 A
